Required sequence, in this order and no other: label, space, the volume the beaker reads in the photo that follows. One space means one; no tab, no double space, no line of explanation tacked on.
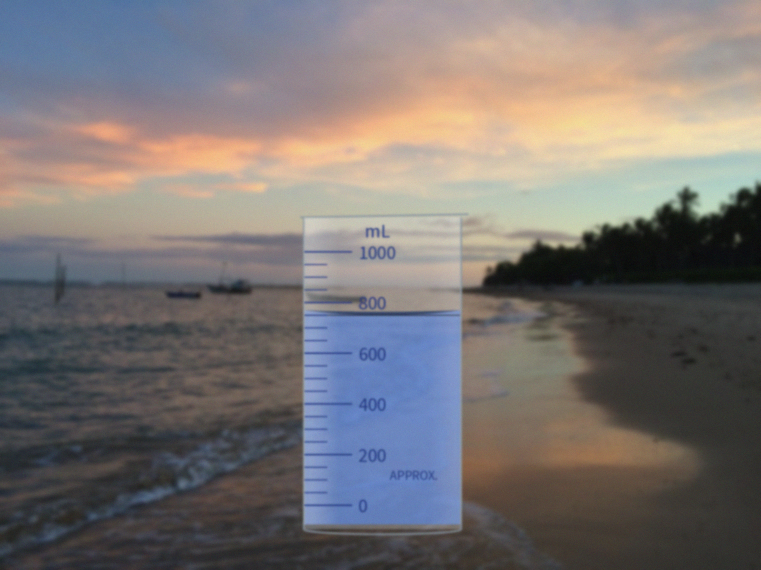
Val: 750 mL
